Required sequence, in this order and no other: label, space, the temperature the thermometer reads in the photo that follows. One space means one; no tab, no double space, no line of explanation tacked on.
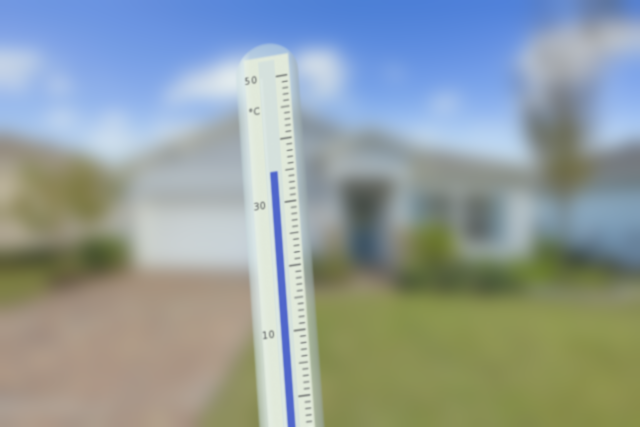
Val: 35 °C
